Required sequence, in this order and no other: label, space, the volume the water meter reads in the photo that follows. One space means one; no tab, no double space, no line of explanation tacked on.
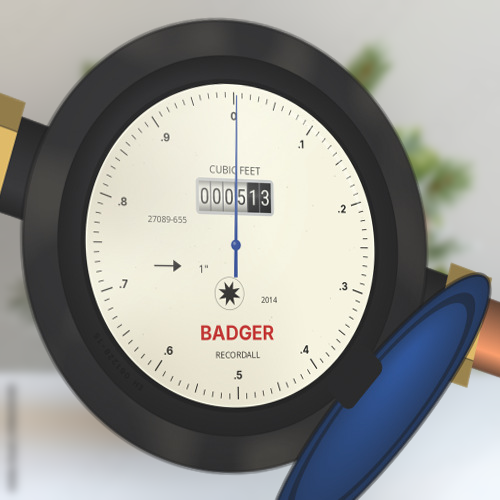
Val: 513.00 ft³
